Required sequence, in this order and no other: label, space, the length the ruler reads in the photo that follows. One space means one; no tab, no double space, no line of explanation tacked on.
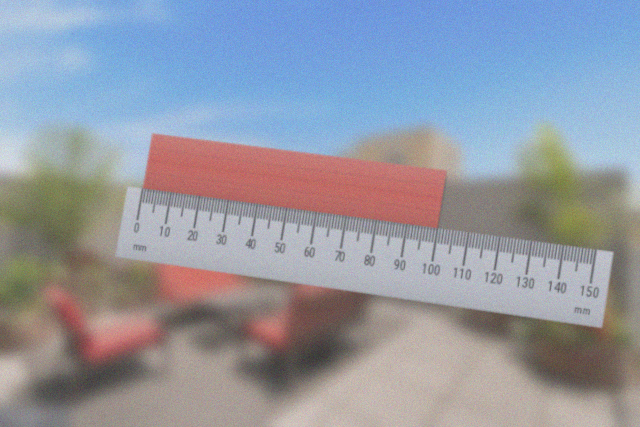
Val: 100 mm
